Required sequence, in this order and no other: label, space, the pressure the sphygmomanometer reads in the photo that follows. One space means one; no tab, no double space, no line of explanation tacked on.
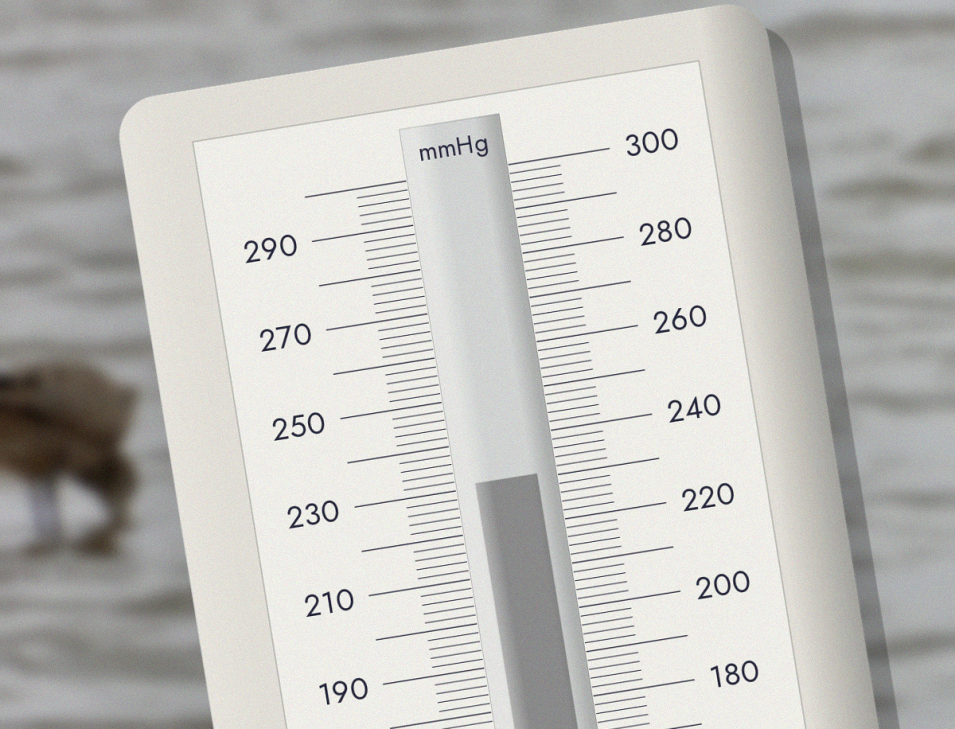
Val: 231 mmHg
